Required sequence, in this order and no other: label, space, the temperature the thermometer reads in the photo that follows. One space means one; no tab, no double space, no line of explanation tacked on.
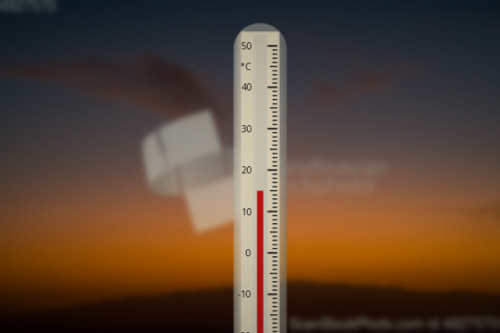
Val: 15 °C
